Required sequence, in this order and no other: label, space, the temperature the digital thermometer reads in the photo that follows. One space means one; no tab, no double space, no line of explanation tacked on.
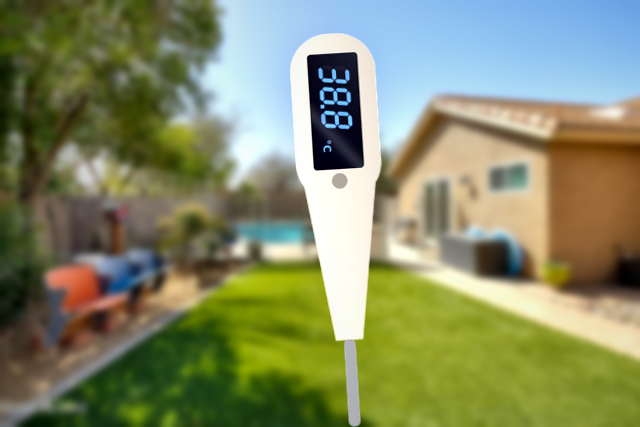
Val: 38.8 °C
